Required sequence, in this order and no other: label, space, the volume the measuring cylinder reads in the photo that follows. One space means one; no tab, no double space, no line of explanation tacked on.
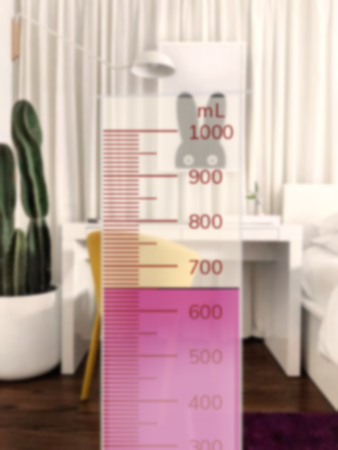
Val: 650 mL
